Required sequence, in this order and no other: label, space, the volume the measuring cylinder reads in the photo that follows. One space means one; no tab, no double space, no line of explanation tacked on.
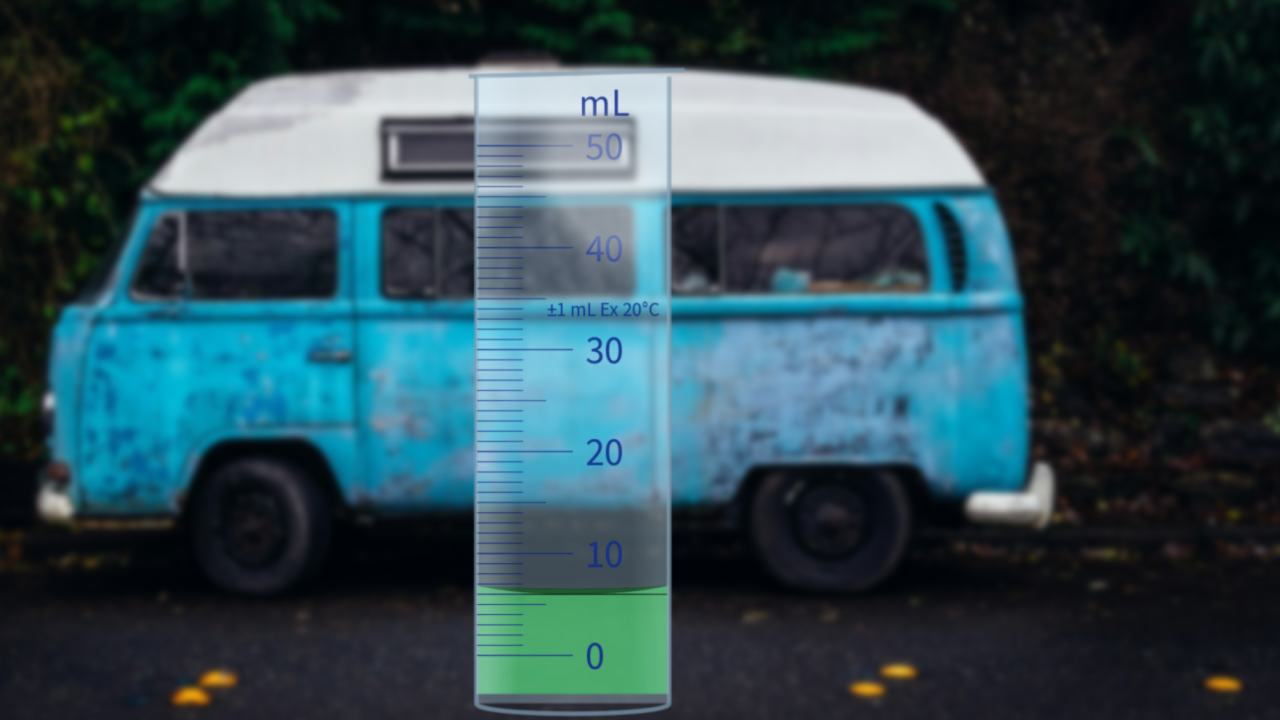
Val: 6 mL
